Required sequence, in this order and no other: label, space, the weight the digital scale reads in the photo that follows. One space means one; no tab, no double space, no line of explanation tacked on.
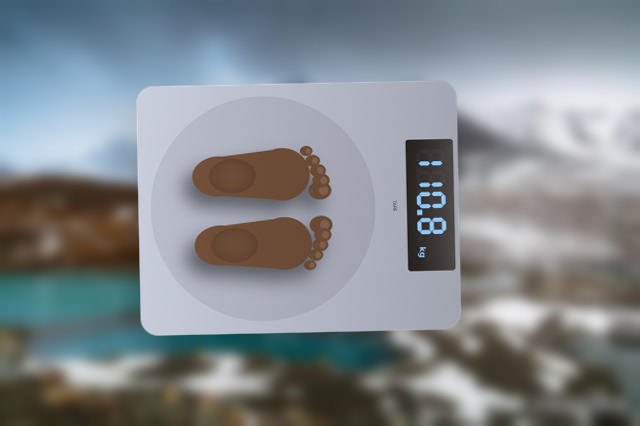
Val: 110.8 kg
